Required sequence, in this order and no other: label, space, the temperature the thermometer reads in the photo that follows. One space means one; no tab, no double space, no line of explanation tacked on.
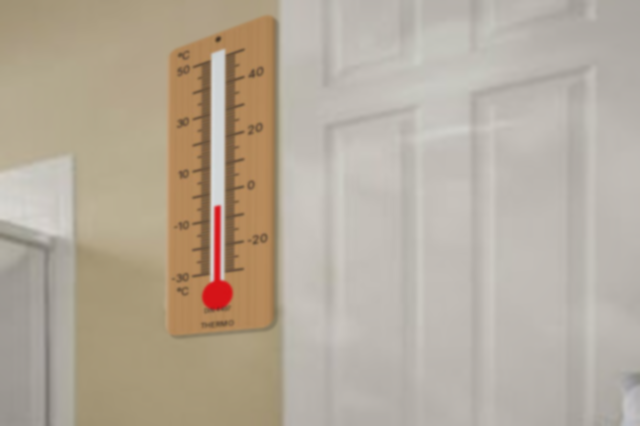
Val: -5 °C
